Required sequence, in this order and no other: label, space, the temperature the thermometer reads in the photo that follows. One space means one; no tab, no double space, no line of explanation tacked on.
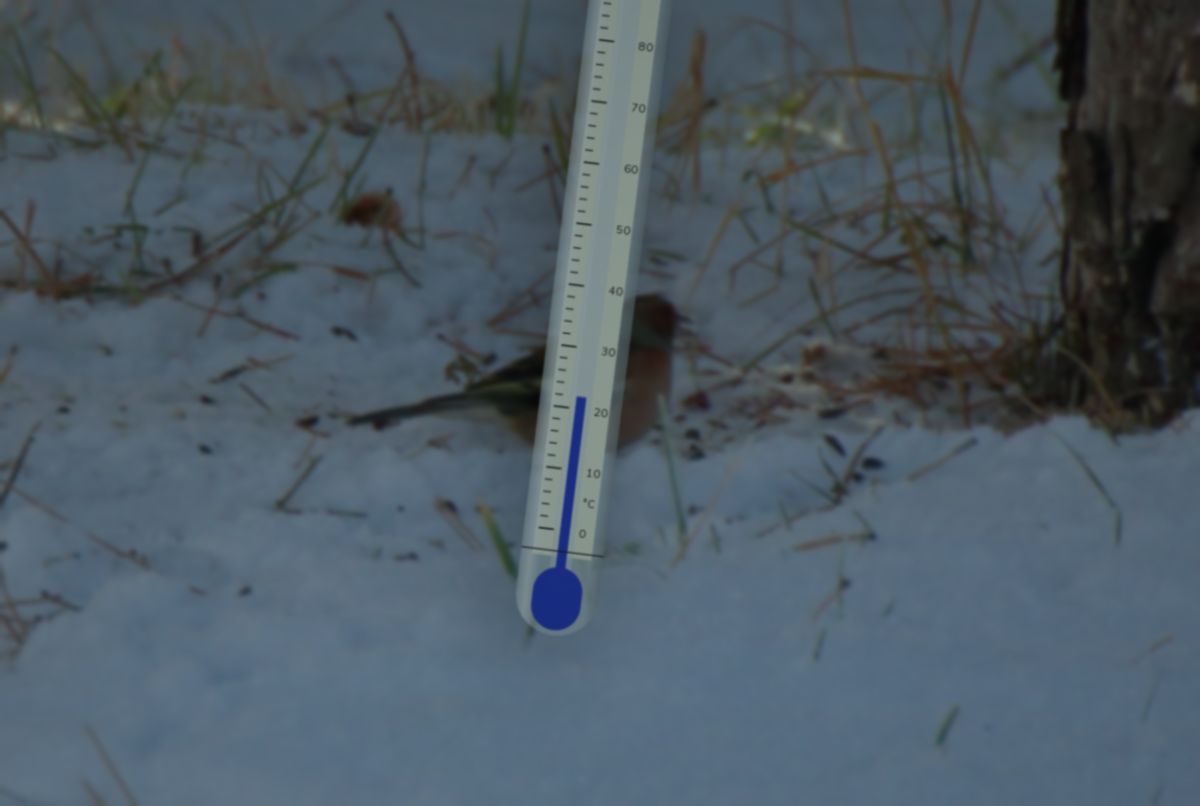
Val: 22 °C
